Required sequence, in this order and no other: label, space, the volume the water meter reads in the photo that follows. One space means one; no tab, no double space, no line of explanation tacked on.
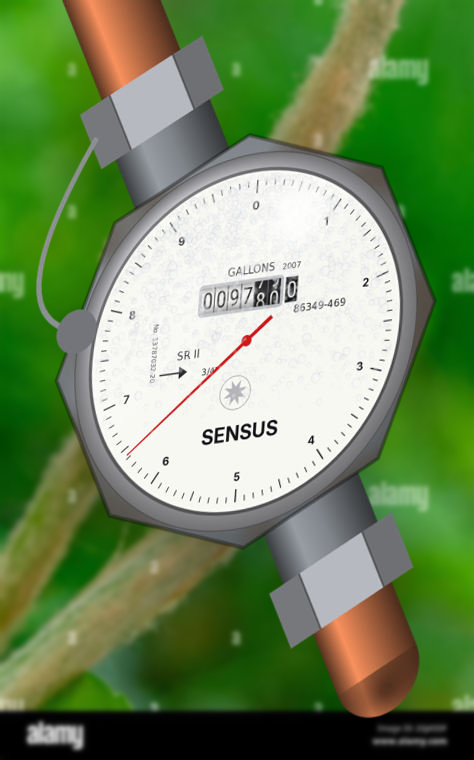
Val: 97796.4 gal
